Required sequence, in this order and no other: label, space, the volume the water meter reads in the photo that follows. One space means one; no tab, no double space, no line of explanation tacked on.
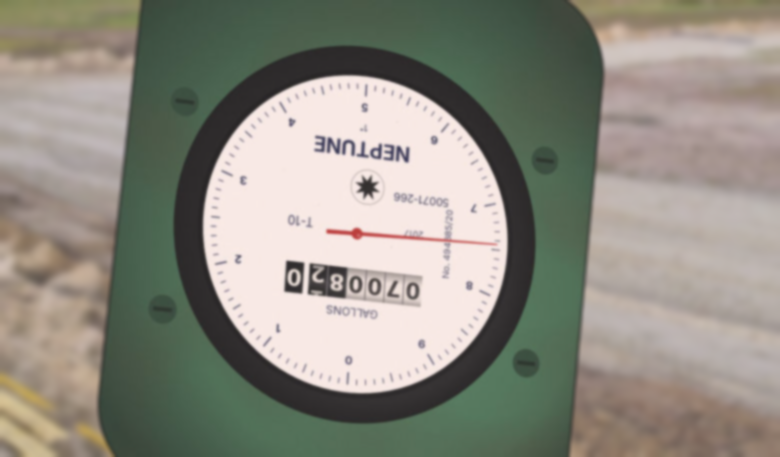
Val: 700817.4 gal
